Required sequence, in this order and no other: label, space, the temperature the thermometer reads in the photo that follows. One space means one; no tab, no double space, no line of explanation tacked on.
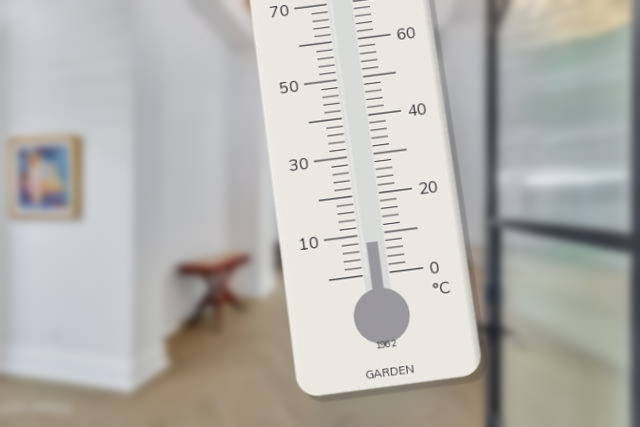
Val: 8 °C
